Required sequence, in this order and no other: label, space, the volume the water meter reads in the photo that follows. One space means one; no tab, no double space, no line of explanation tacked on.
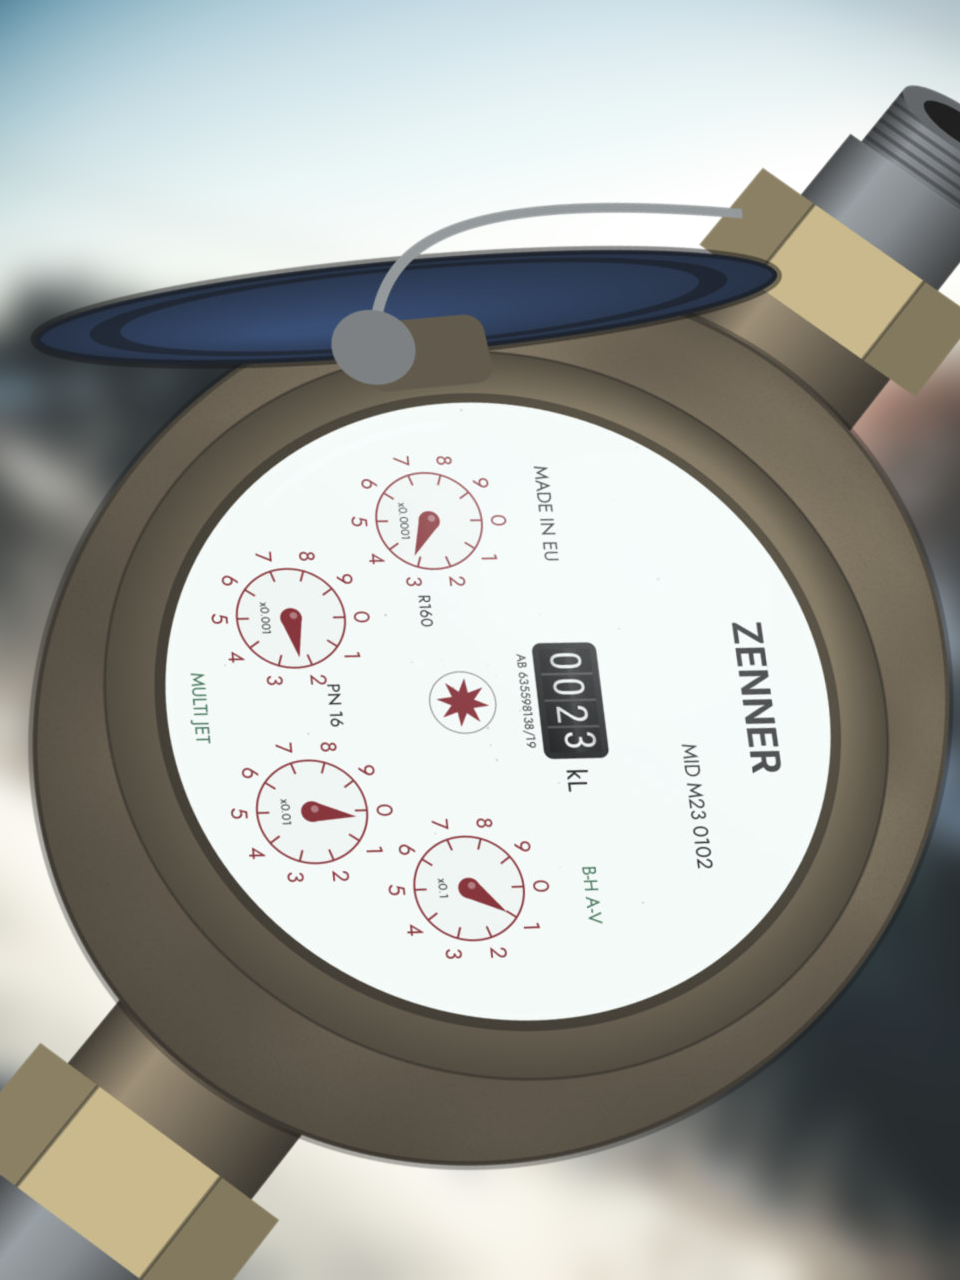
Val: 23.1023 kL
